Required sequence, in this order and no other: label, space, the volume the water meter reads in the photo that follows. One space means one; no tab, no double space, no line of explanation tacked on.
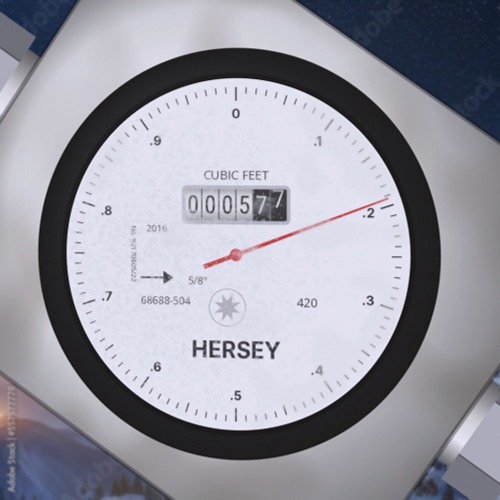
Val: 577.19 ft³
